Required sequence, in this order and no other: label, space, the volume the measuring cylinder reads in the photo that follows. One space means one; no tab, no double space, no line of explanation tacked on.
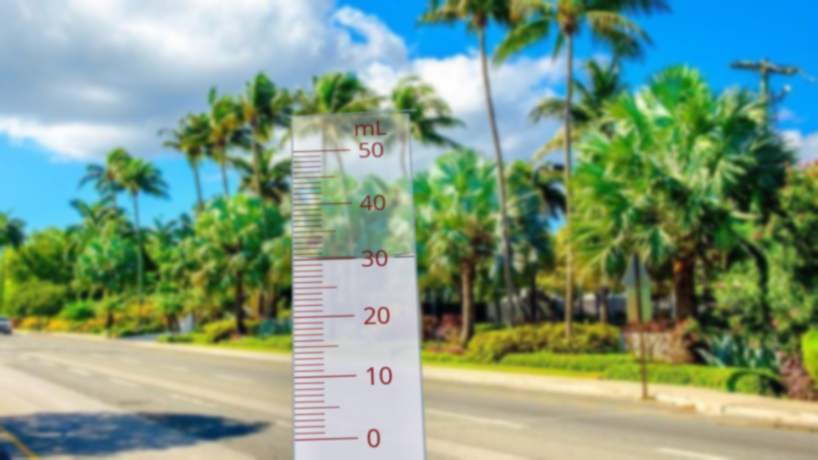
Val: 30 mL
